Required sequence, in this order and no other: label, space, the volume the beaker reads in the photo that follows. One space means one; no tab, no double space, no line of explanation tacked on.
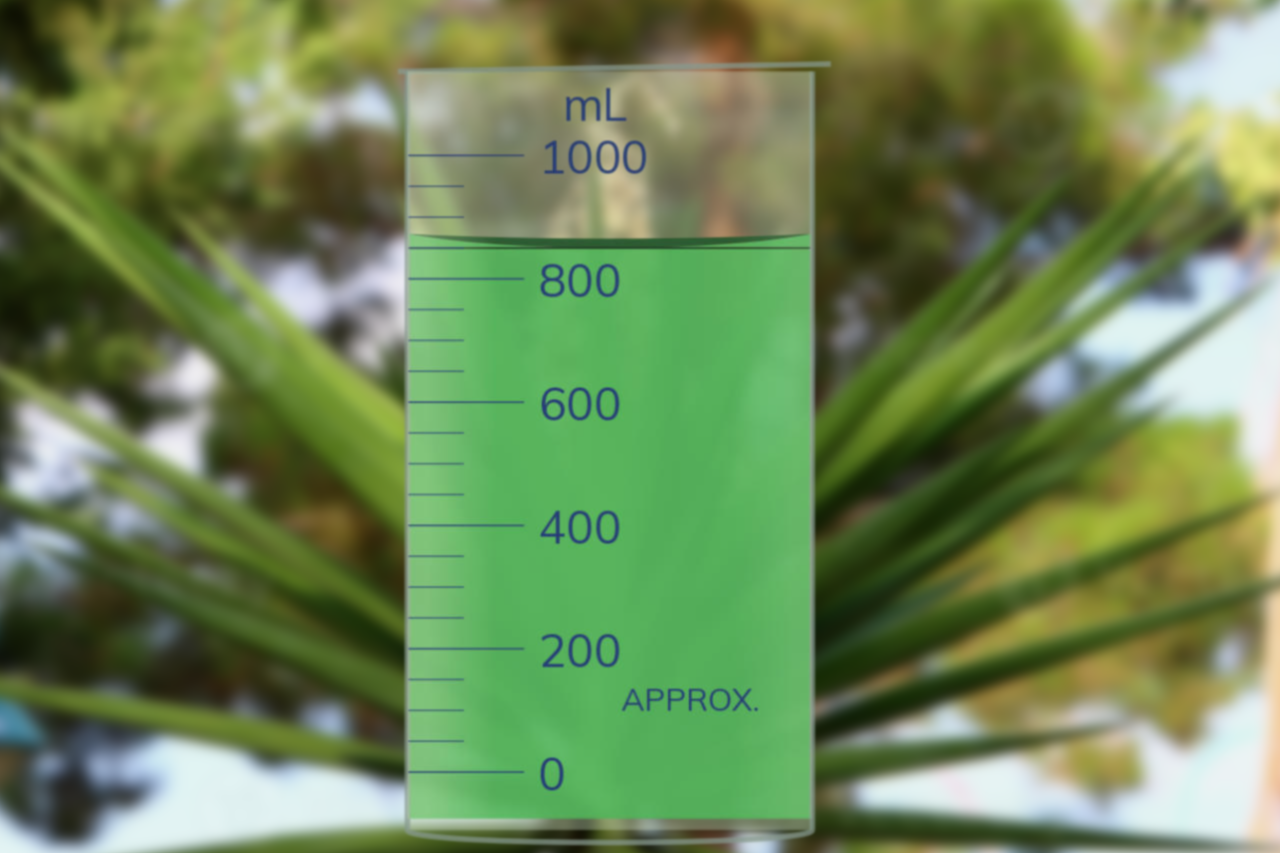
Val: 850 mL
